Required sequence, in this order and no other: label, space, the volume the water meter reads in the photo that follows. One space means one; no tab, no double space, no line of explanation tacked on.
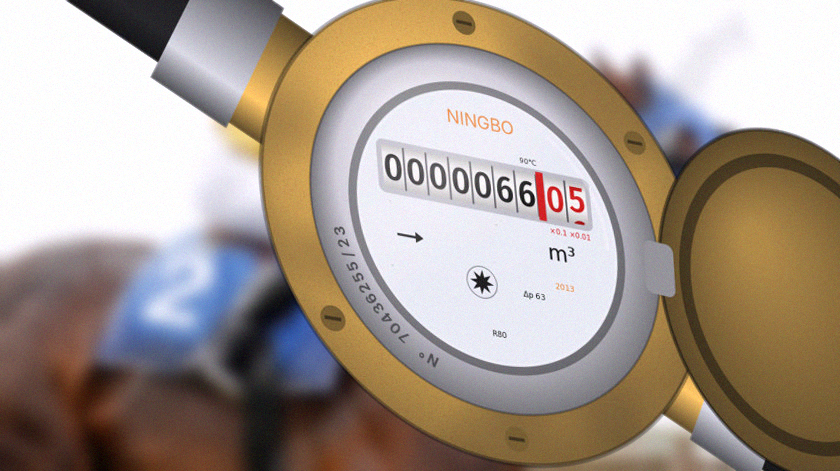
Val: 66.05 m³
